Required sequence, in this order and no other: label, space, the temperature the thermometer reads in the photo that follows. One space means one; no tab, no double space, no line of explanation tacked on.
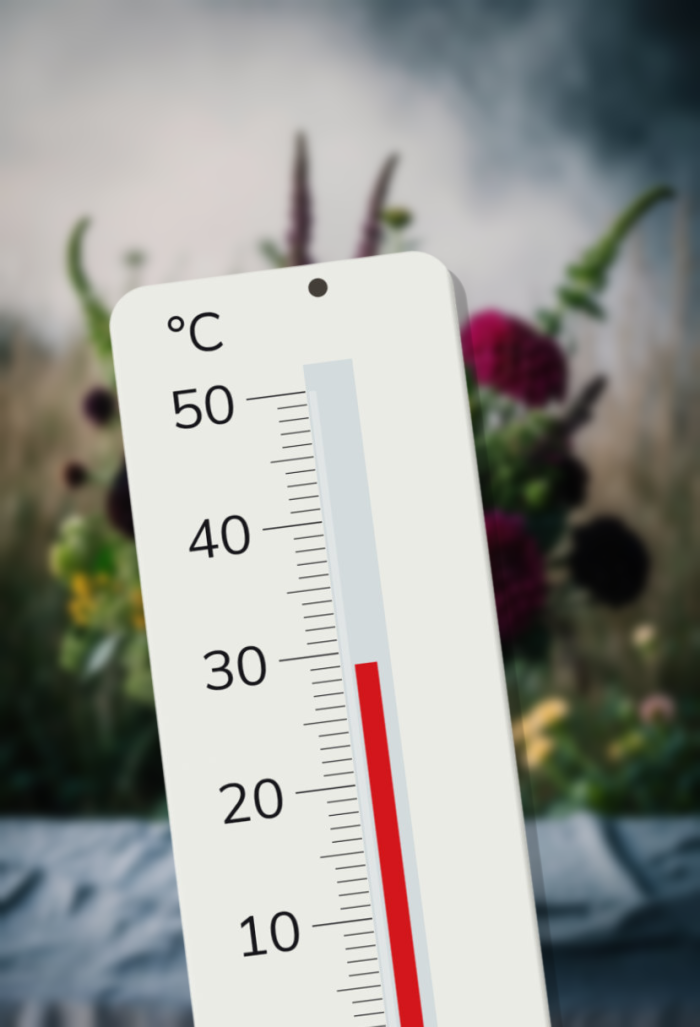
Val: 29 °C
